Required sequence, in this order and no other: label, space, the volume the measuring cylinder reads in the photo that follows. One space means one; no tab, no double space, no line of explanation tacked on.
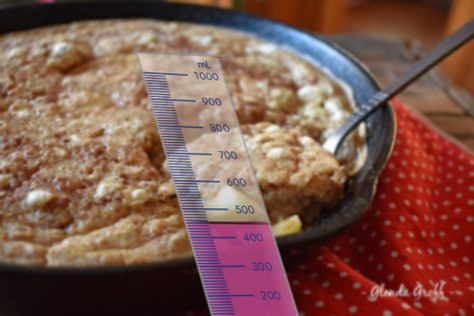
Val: 450 mL
